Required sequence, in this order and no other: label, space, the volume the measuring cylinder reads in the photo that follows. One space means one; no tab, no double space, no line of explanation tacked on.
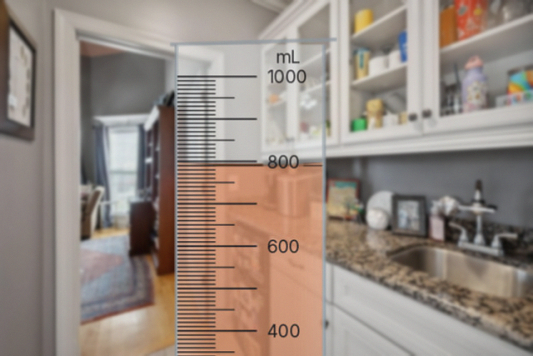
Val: 790 mL
